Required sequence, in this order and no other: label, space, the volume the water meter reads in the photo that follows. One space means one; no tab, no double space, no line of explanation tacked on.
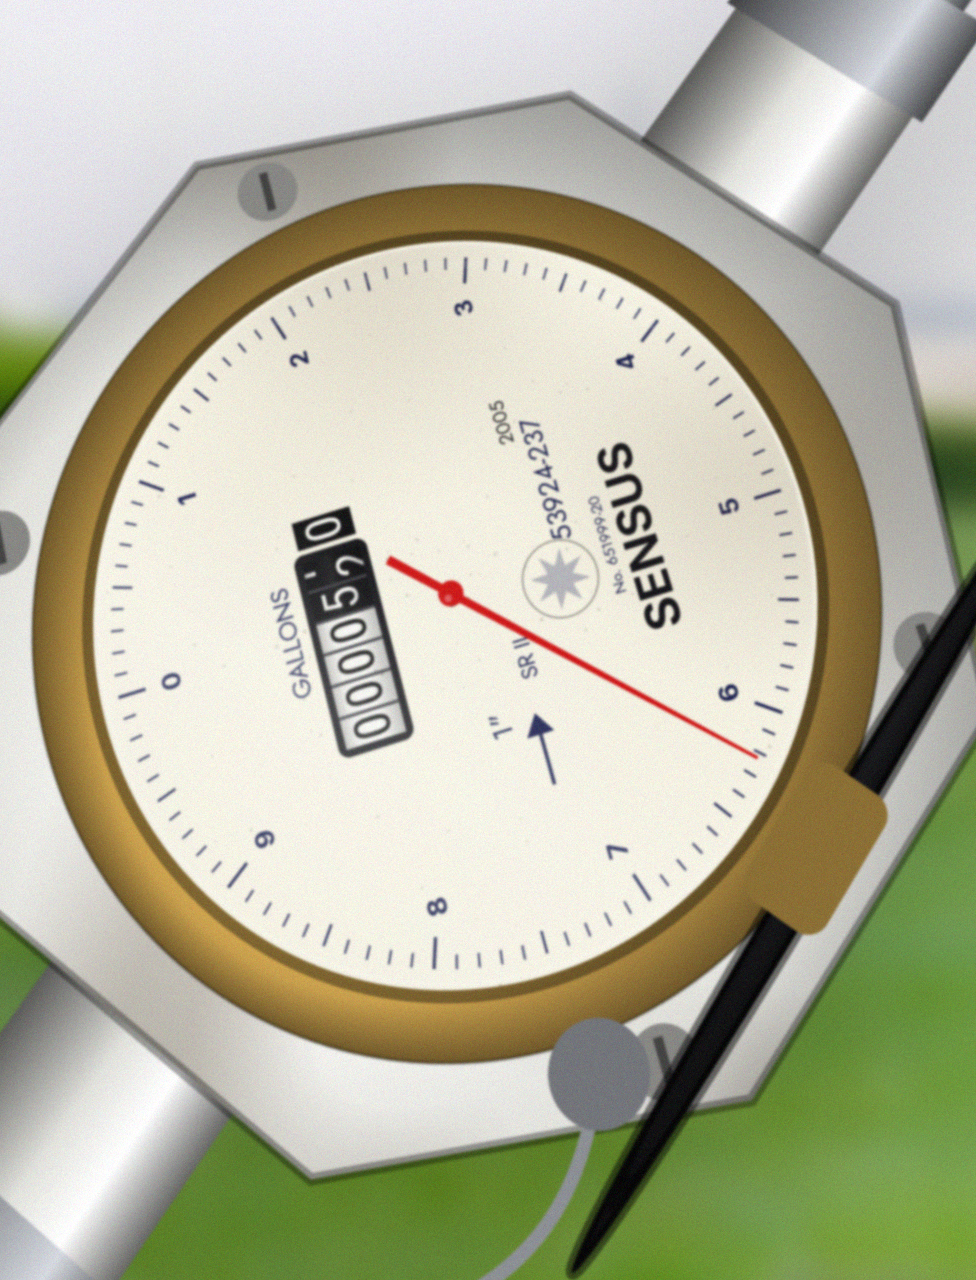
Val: 516.2 gal
